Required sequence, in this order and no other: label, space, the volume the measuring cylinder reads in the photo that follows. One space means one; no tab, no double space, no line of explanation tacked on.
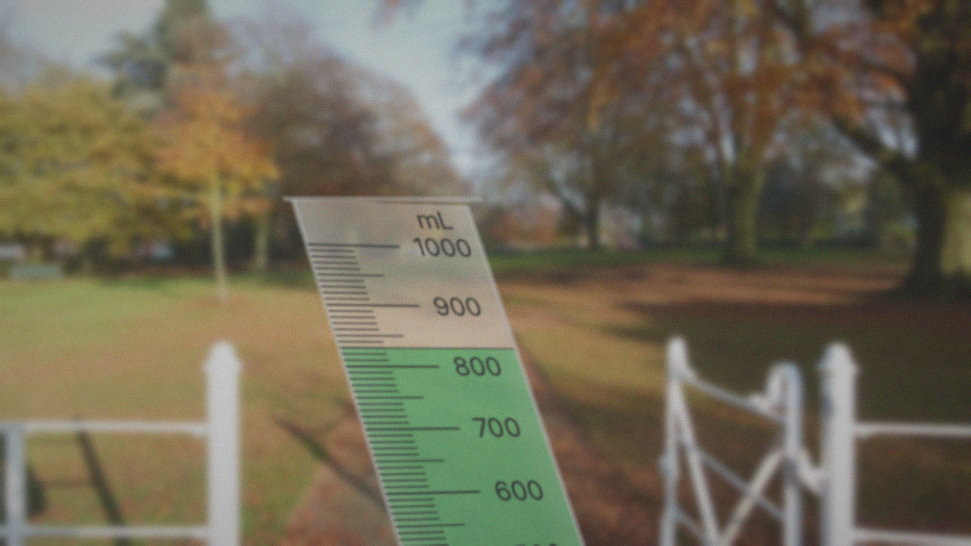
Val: 830 mL
